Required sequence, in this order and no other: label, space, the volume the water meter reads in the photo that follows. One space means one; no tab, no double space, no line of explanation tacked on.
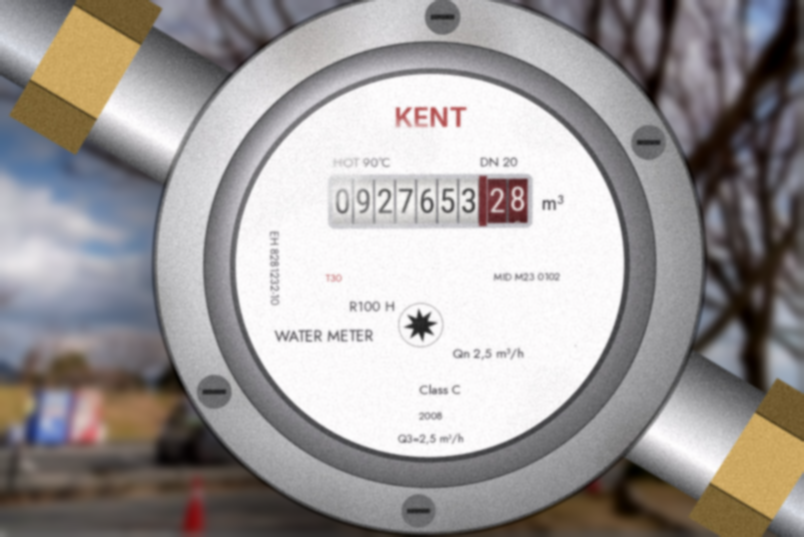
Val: 927653.28 m³
